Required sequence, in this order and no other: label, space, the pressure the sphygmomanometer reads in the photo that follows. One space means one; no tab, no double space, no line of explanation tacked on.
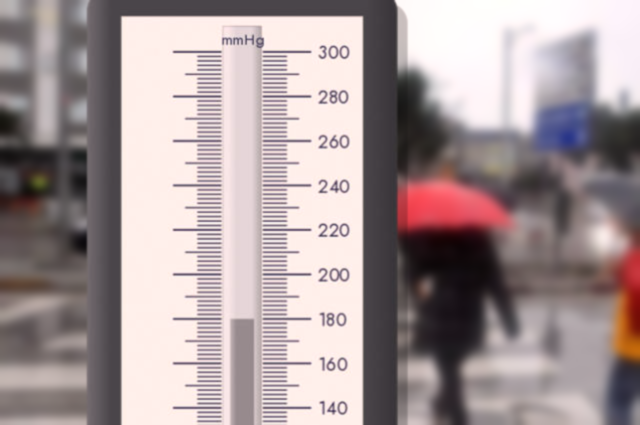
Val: 180 mmHg
